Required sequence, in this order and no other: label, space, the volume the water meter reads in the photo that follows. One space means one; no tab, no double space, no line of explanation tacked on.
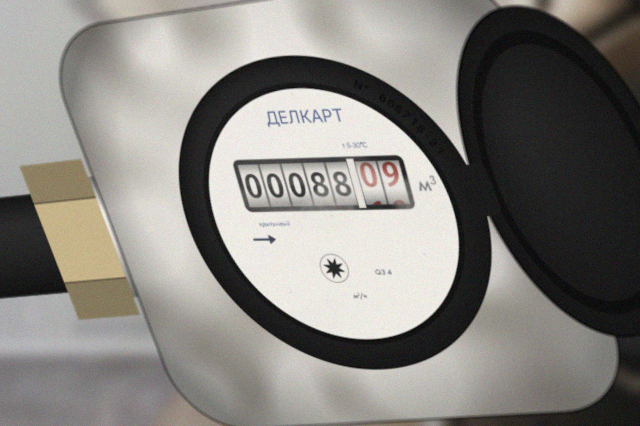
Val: 88.09 m³
